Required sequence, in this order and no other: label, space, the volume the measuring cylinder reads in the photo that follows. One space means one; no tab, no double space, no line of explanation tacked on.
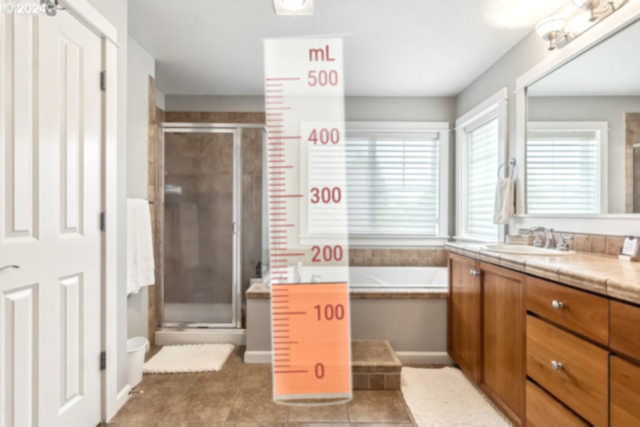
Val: 150 mL
